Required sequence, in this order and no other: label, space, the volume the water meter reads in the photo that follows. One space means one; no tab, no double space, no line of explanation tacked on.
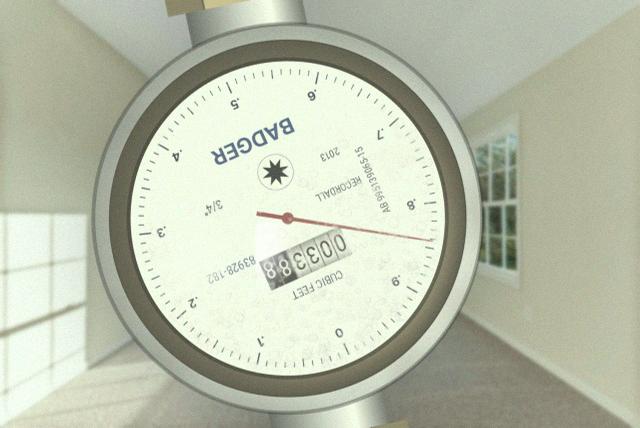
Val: 3387.84 ft³
